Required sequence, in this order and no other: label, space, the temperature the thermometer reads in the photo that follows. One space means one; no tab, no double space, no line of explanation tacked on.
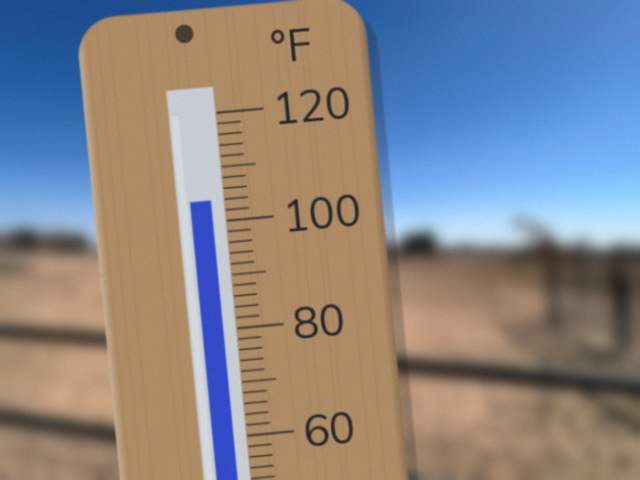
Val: 104 °F
